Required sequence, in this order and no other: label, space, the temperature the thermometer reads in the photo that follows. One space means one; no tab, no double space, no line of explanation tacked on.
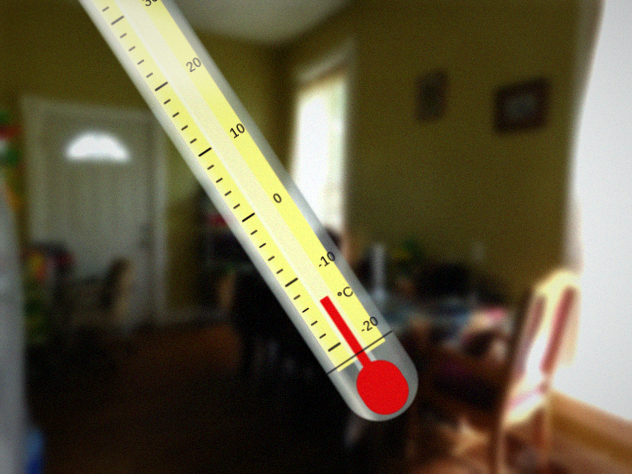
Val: -14 °C
